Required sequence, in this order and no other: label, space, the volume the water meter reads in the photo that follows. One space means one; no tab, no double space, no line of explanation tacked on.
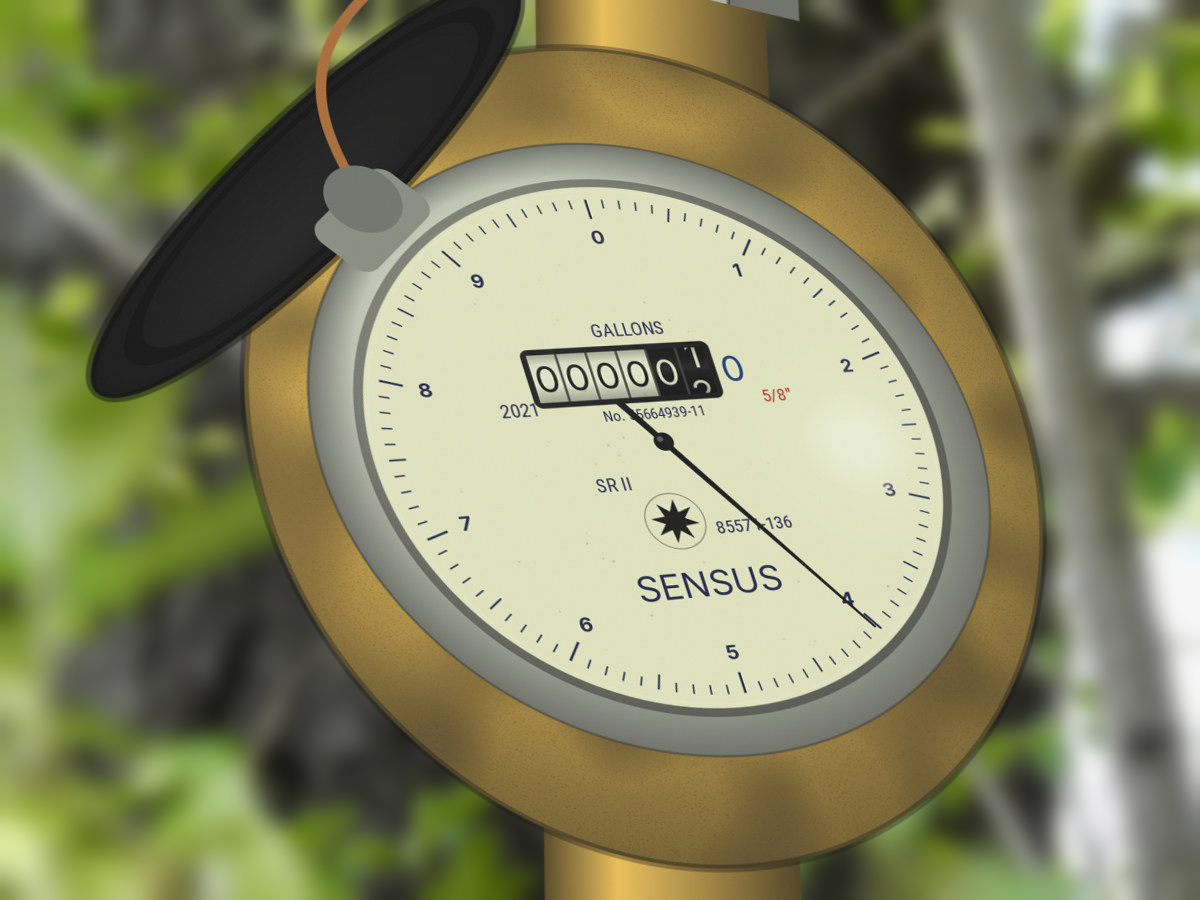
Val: 14.0 gal
